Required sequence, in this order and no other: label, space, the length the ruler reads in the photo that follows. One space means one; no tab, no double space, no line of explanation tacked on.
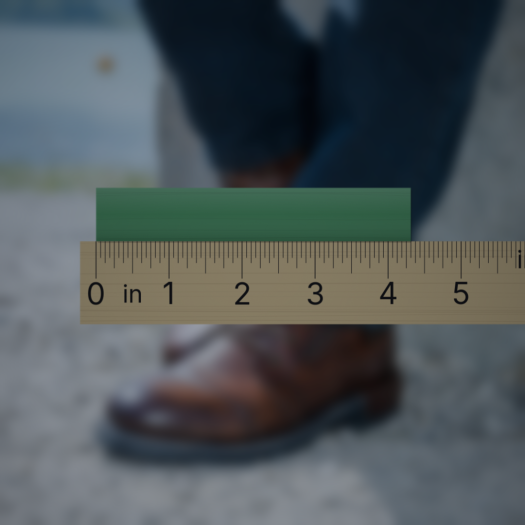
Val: 4.3125 in
